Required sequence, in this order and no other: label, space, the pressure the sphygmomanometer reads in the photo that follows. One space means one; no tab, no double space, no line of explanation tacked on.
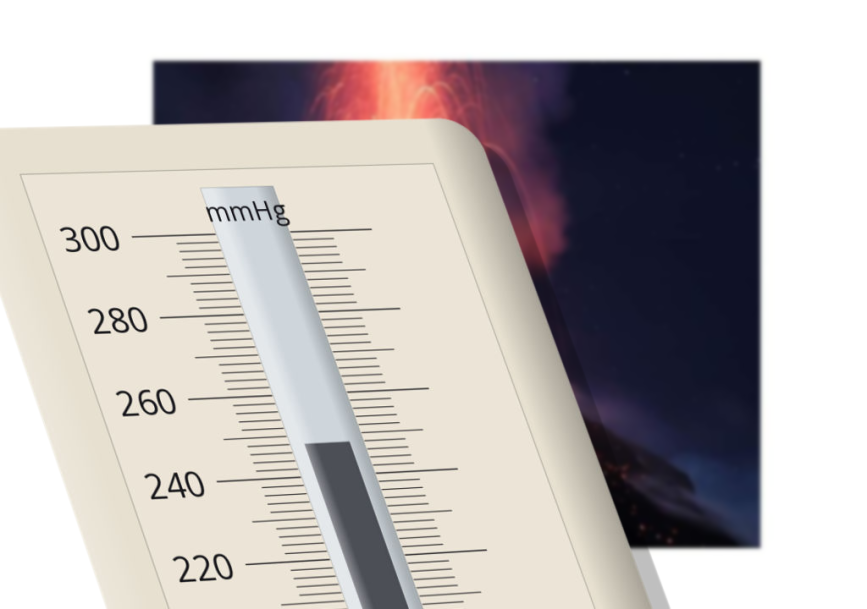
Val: 248 mmHg
